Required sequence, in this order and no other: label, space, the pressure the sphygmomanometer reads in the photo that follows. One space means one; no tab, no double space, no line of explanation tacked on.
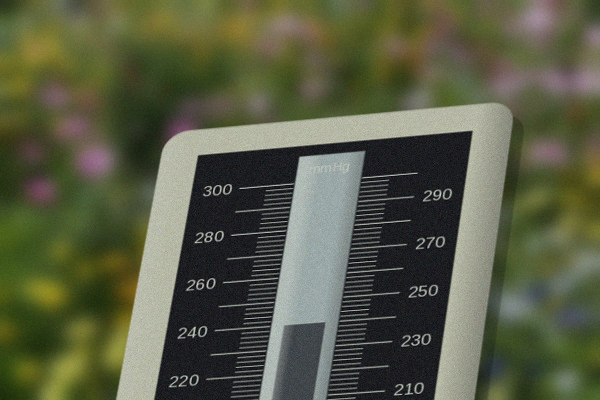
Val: 240 mmHg
